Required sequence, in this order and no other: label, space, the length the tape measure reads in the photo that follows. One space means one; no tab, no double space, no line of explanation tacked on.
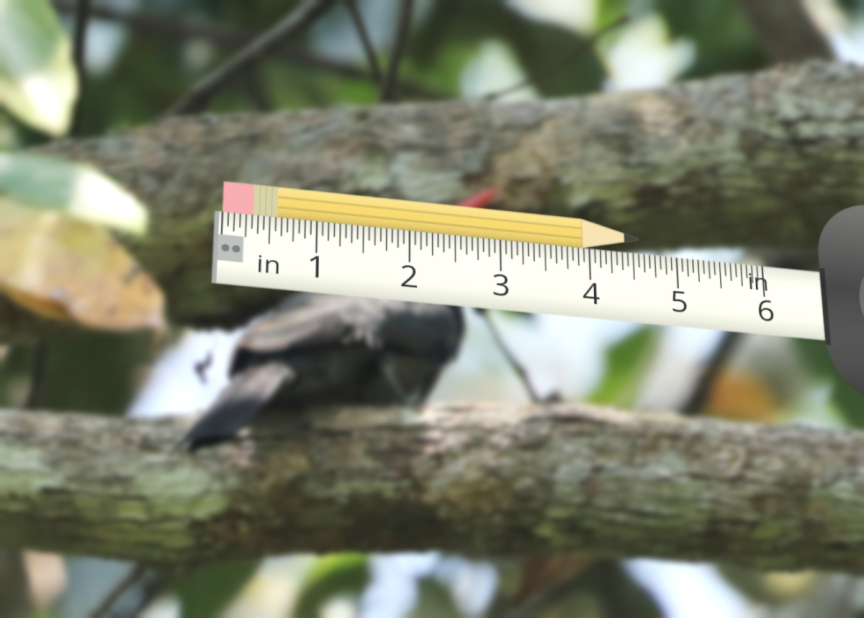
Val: 4.5625 in
